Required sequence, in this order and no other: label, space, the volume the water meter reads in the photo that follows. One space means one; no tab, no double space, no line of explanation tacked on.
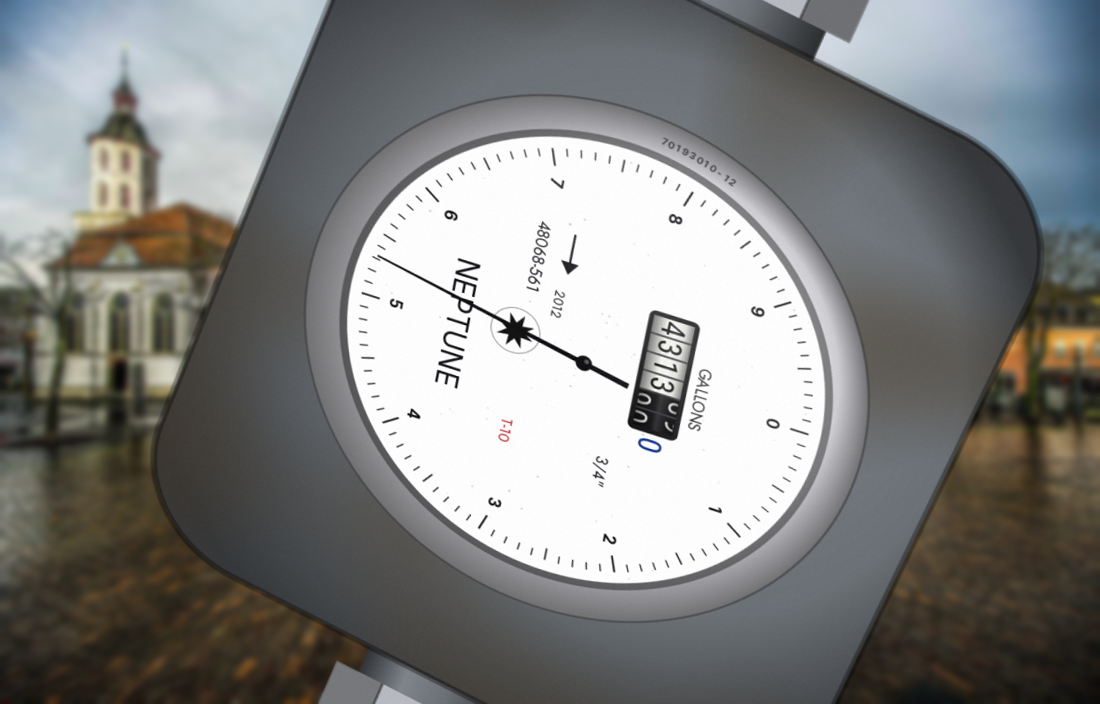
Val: 4313895.3 gal
